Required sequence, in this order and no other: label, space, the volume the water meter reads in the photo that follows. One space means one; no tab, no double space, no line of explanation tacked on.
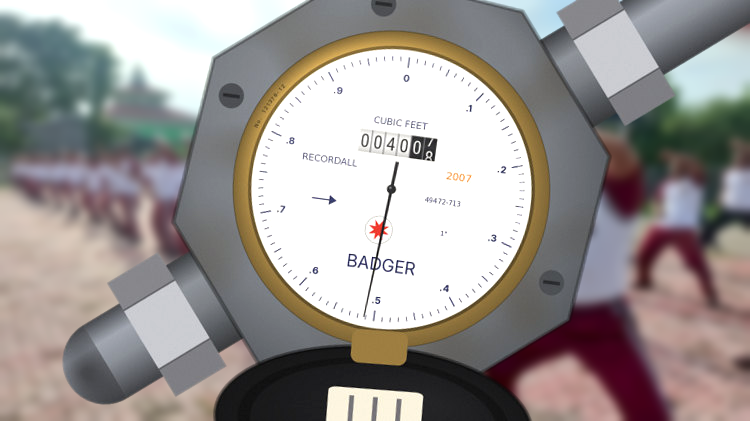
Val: 4007.51 ft³
